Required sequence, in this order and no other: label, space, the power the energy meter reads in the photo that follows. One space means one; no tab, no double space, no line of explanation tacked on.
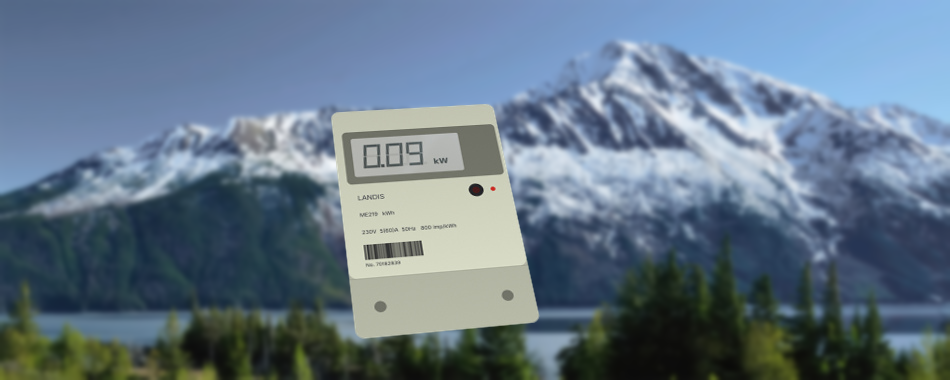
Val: 0.09 kW
